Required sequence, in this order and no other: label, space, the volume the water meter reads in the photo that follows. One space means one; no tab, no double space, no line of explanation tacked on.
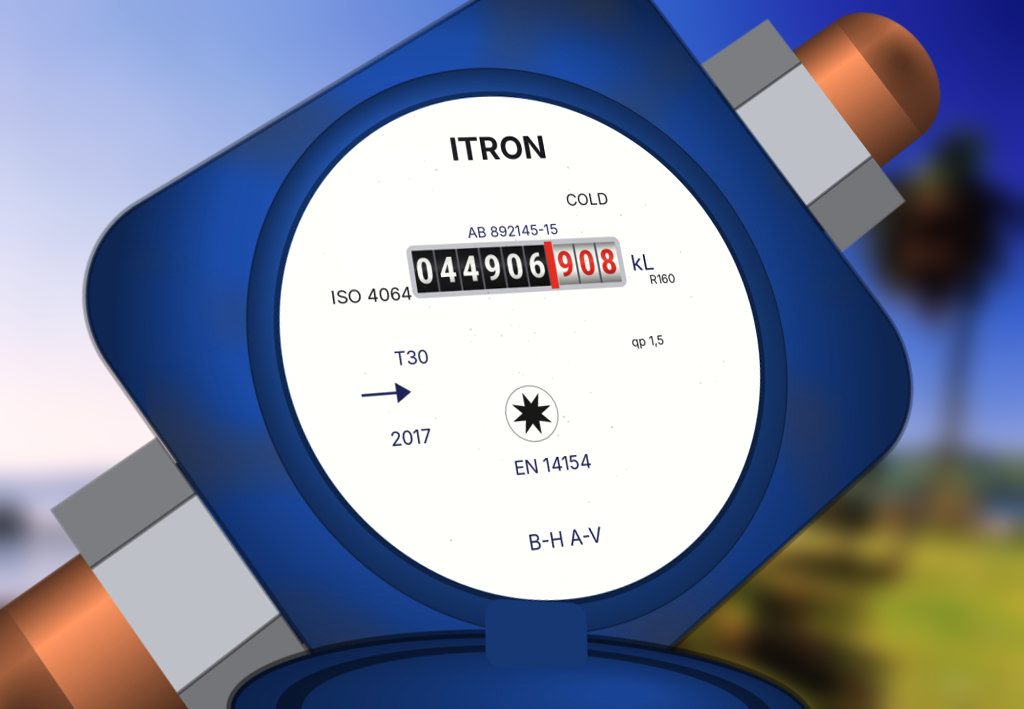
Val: 44906.908 kL
